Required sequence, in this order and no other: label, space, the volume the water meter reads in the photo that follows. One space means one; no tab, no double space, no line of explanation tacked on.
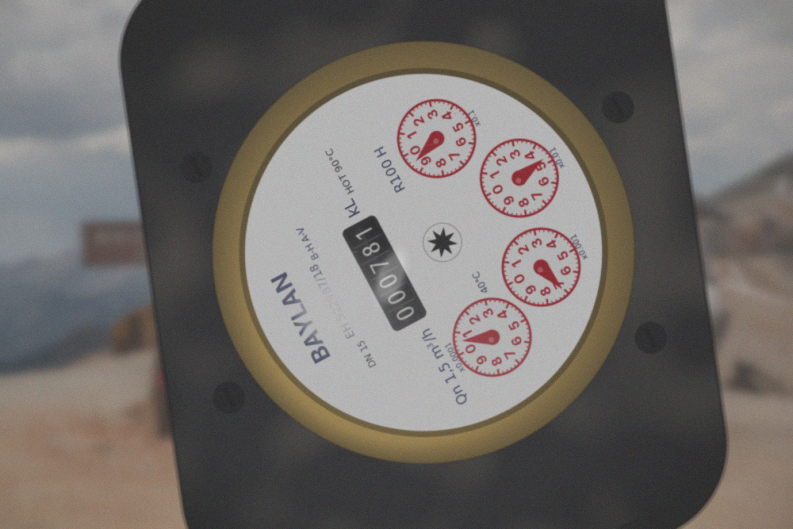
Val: 780.9470 kL
